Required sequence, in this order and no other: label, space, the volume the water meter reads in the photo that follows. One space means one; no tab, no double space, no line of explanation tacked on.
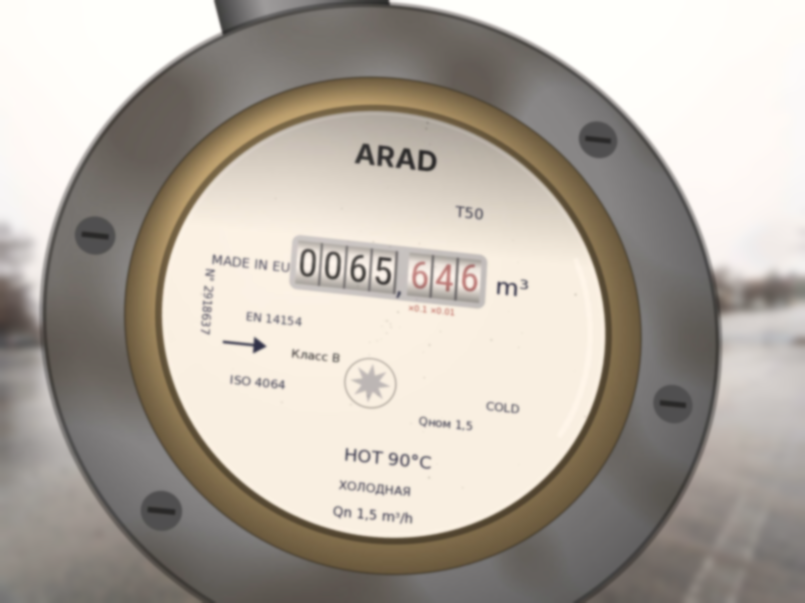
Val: 65.646 m³
